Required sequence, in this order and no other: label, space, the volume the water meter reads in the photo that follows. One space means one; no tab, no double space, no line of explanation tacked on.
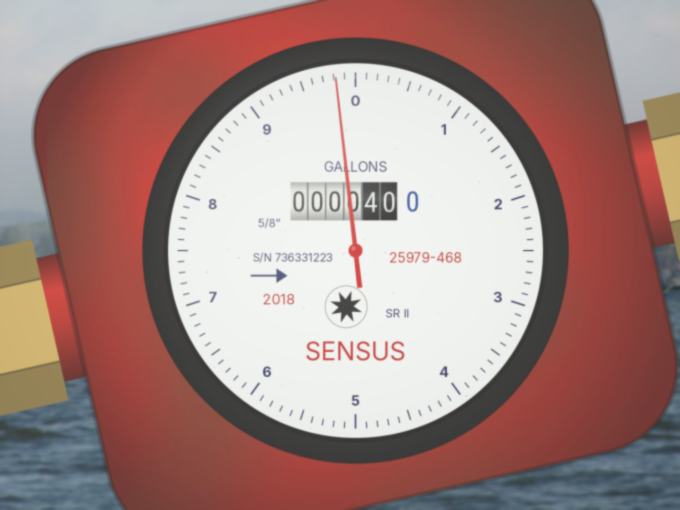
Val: 399.8 gal
